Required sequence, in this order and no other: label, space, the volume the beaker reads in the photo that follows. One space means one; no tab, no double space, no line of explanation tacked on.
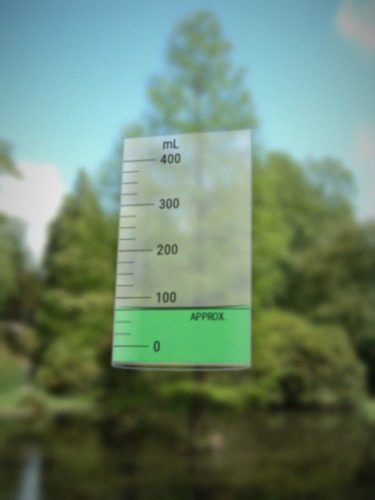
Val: 75 mL
